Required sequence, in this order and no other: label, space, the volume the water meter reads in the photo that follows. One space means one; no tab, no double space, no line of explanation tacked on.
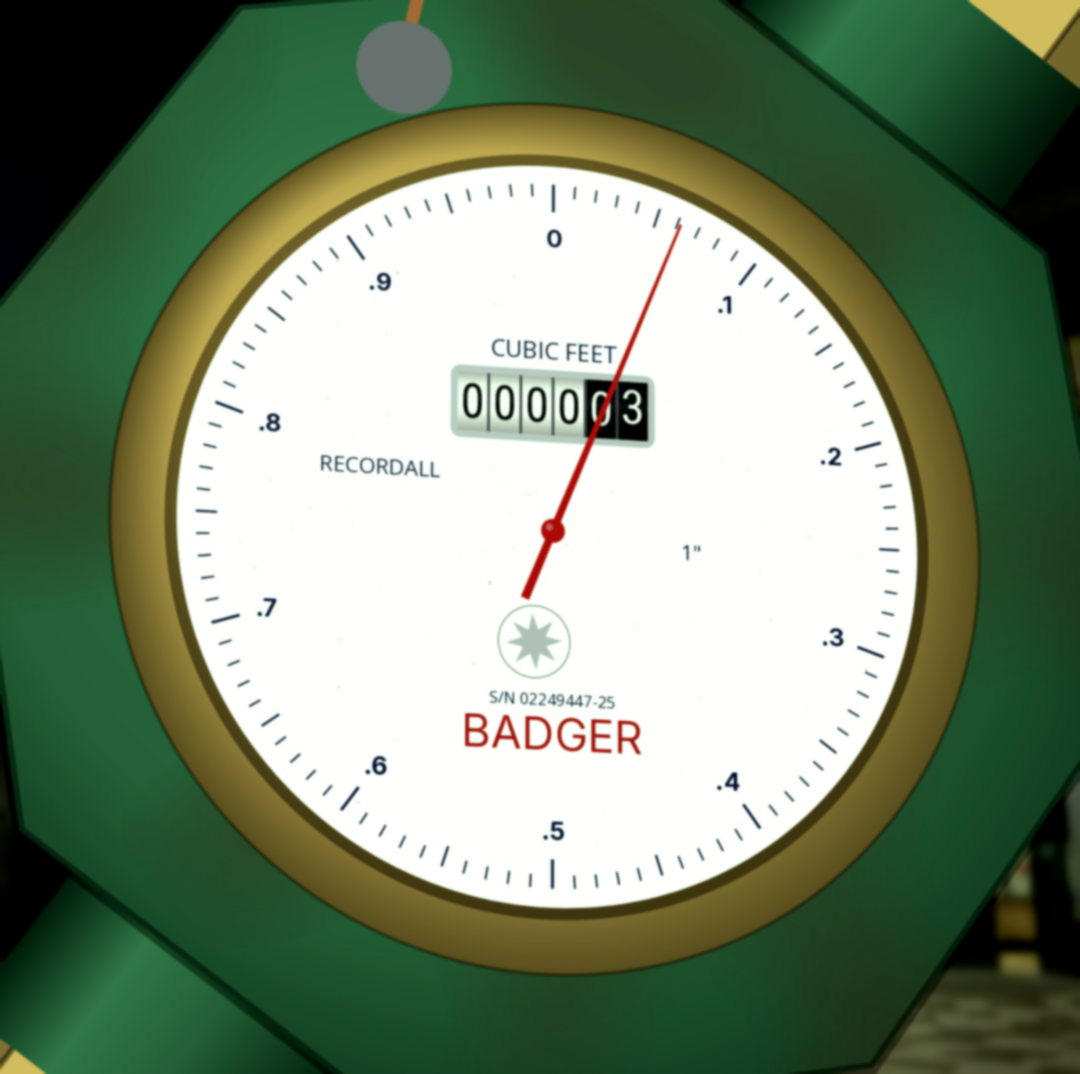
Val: 3.06 ft³
